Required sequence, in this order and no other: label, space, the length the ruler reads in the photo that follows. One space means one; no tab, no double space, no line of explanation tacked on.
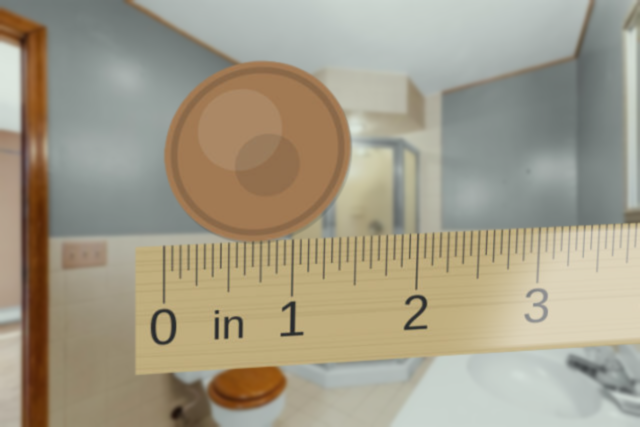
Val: 1.4375 in
